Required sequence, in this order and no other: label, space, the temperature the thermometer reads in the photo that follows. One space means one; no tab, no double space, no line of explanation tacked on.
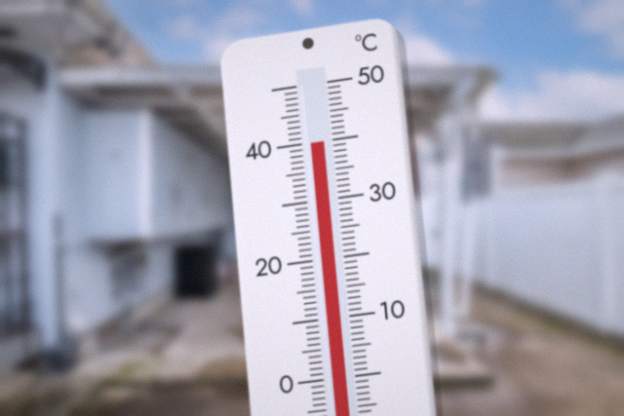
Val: 40 °C
